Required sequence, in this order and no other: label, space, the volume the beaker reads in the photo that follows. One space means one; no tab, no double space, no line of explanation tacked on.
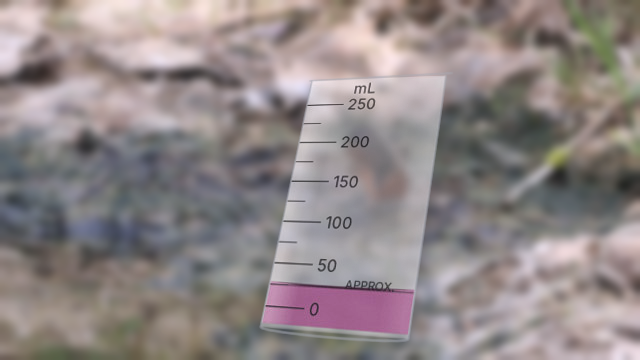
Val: 25 mL
